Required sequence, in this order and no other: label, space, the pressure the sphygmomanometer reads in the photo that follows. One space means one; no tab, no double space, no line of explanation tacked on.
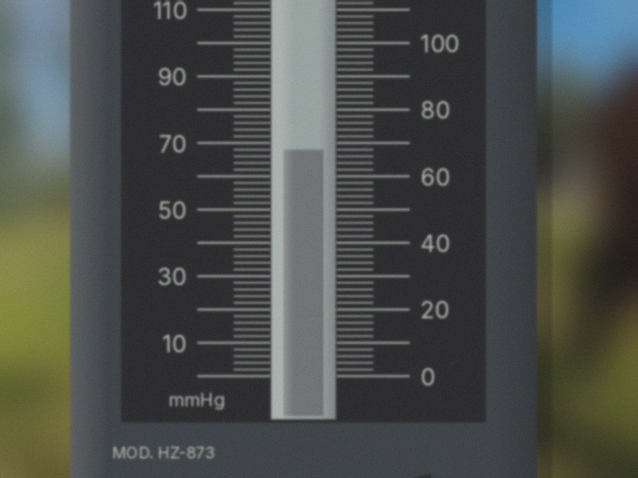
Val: 68 mmHg
